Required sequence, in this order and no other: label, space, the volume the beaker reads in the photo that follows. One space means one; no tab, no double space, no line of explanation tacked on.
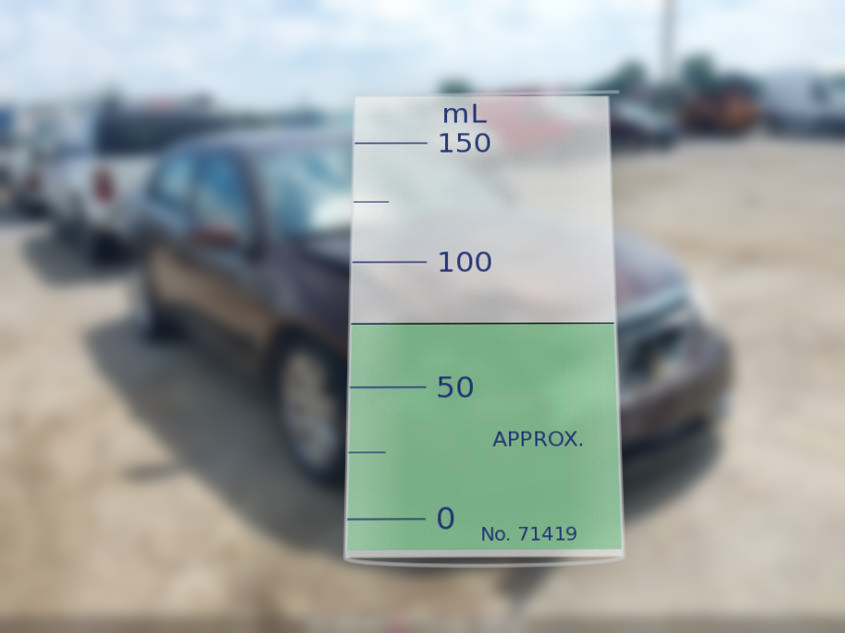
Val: 75 mL
